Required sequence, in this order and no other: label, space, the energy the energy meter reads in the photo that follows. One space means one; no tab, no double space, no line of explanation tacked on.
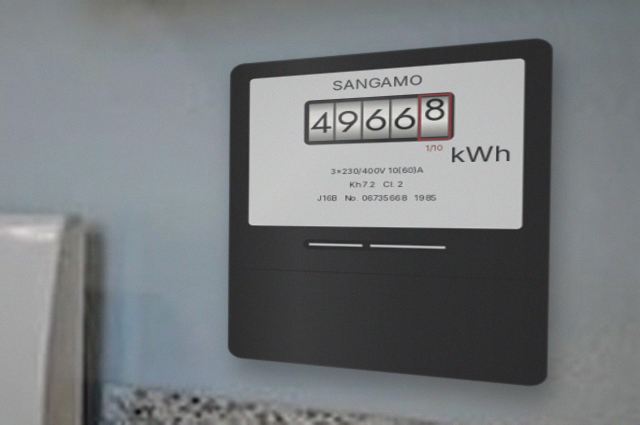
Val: 4966.8 kWh
